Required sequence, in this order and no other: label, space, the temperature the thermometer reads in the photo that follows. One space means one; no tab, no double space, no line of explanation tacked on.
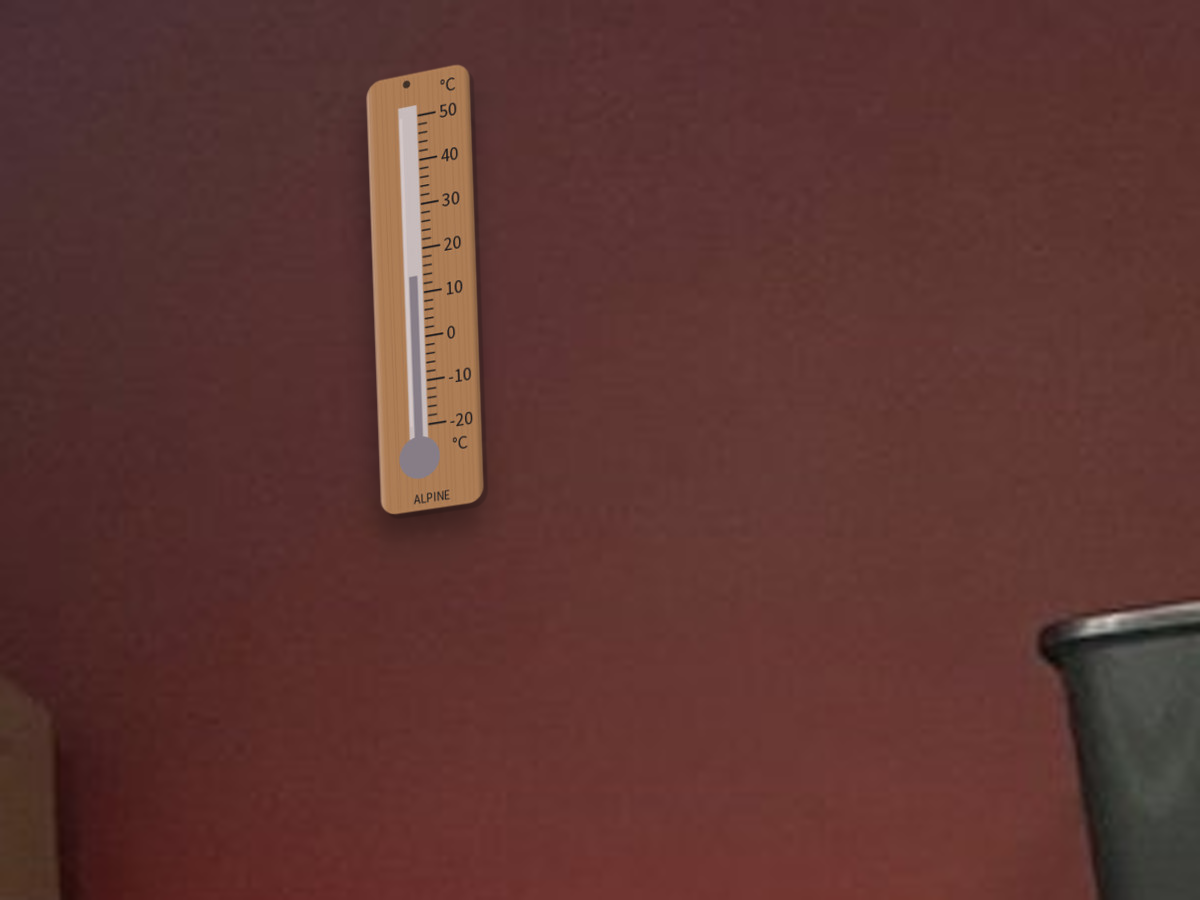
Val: 14 °C
